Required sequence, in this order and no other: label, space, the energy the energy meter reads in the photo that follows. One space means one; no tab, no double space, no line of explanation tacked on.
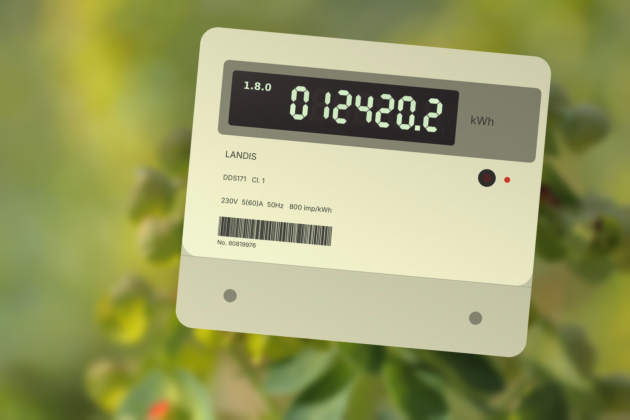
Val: 12420.2 kWh
